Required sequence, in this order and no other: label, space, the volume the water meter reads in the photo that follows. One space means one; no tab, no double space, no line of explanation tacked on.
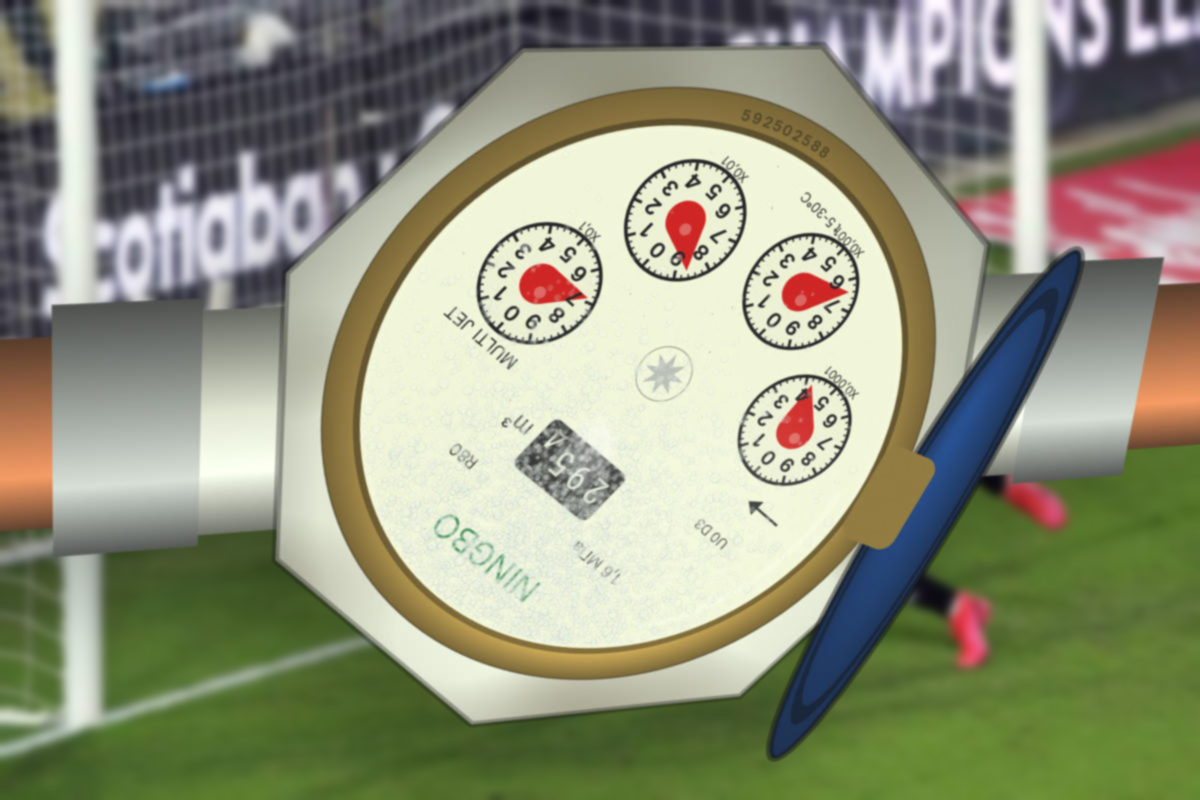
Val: 2953.6864 m³
